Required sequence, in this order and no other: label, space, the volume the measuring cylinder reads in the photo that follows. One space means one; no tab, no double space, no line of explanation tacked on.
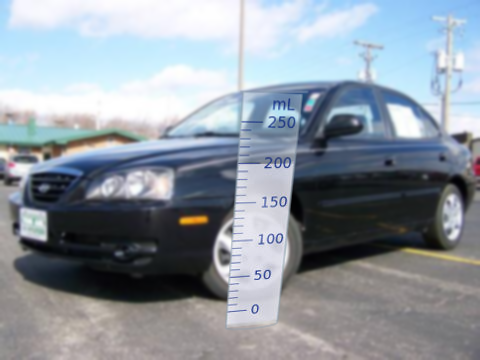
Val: 200 mL
